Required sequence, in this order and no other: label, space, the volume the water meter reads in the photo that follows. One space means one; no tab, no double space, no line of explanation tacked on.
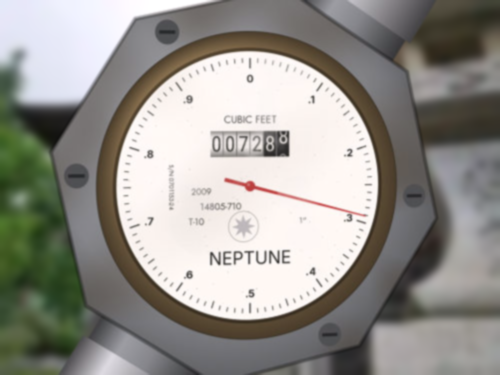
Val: 7288.29 ft³
